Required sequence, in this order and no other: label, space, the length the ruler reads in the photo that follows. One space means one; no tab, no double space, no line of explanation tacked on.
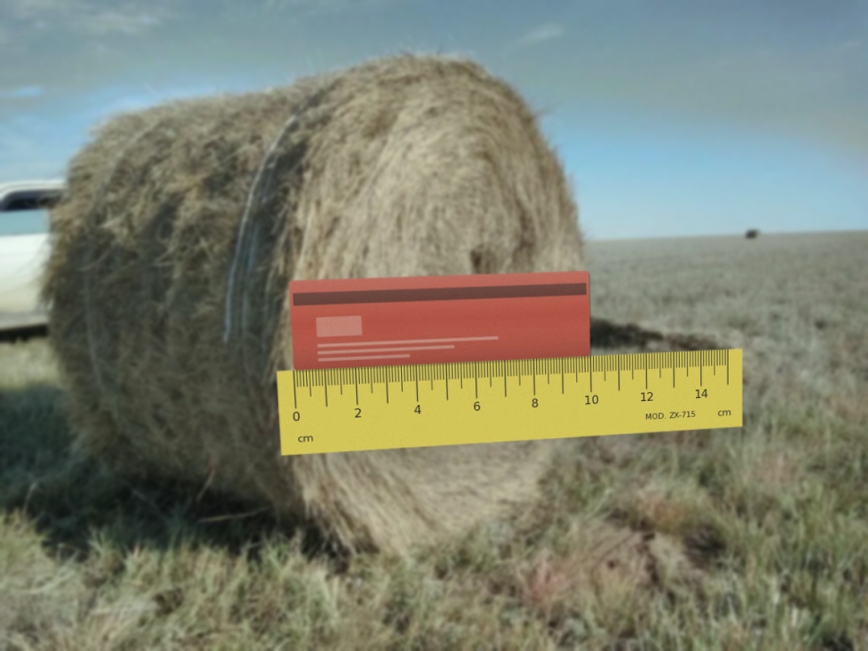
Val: 10 cm
